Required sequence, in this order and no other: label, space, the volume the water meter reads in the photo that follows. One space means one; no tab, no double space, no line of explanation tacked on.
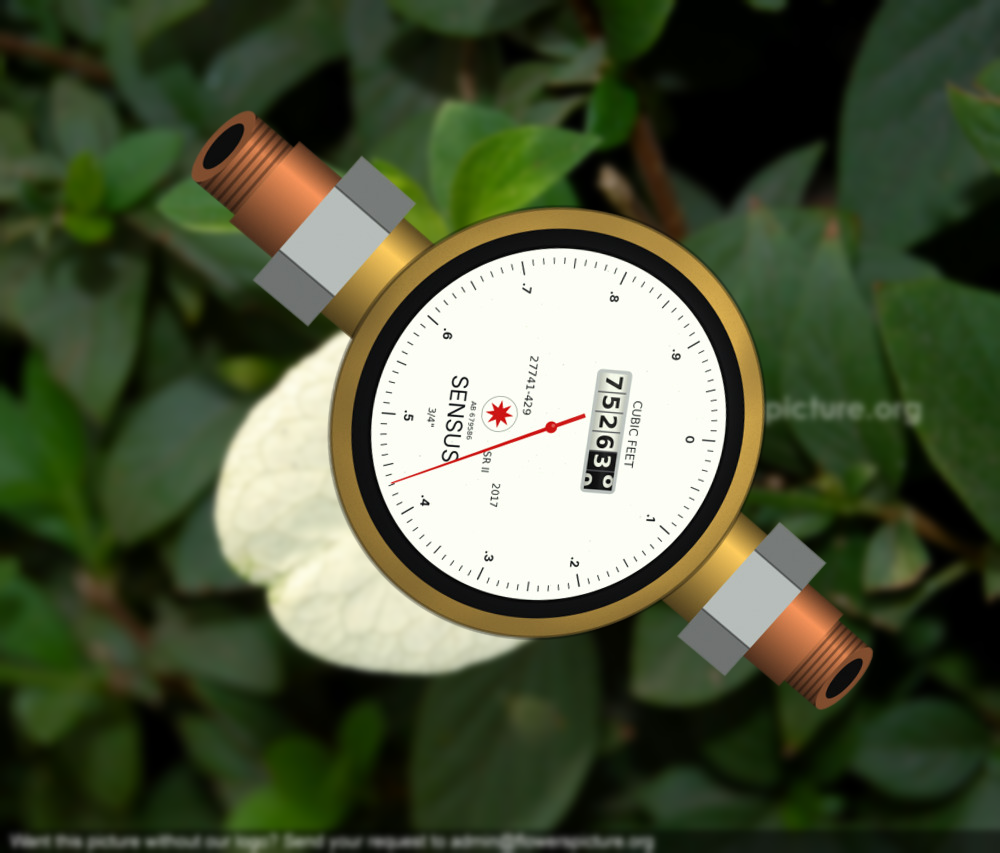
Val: 752638.43 ft³
